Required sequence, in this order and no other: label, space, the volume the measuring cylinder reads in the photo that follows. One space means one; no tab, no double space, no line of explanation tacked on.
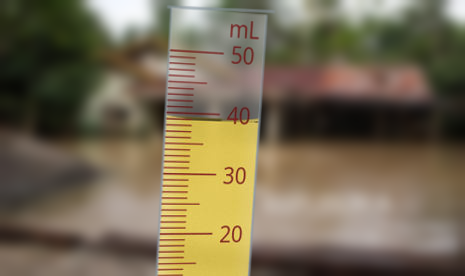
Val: 39 mL
